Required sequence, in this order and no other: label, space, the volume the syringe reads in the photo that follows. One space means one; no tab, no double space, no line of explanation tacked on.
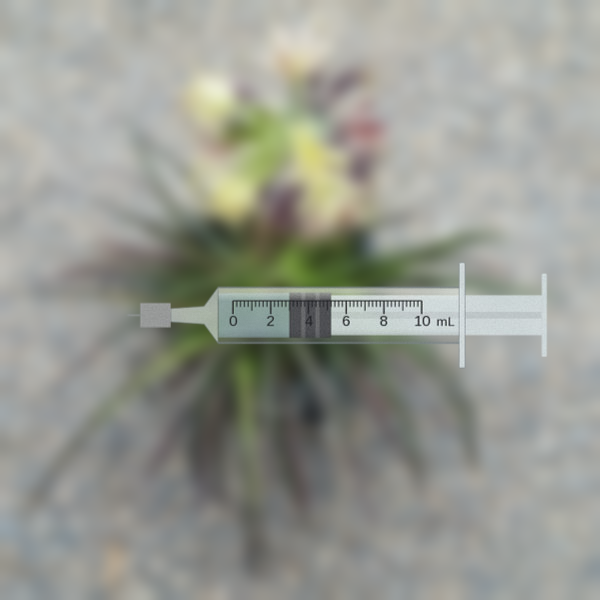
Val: 3 mL
